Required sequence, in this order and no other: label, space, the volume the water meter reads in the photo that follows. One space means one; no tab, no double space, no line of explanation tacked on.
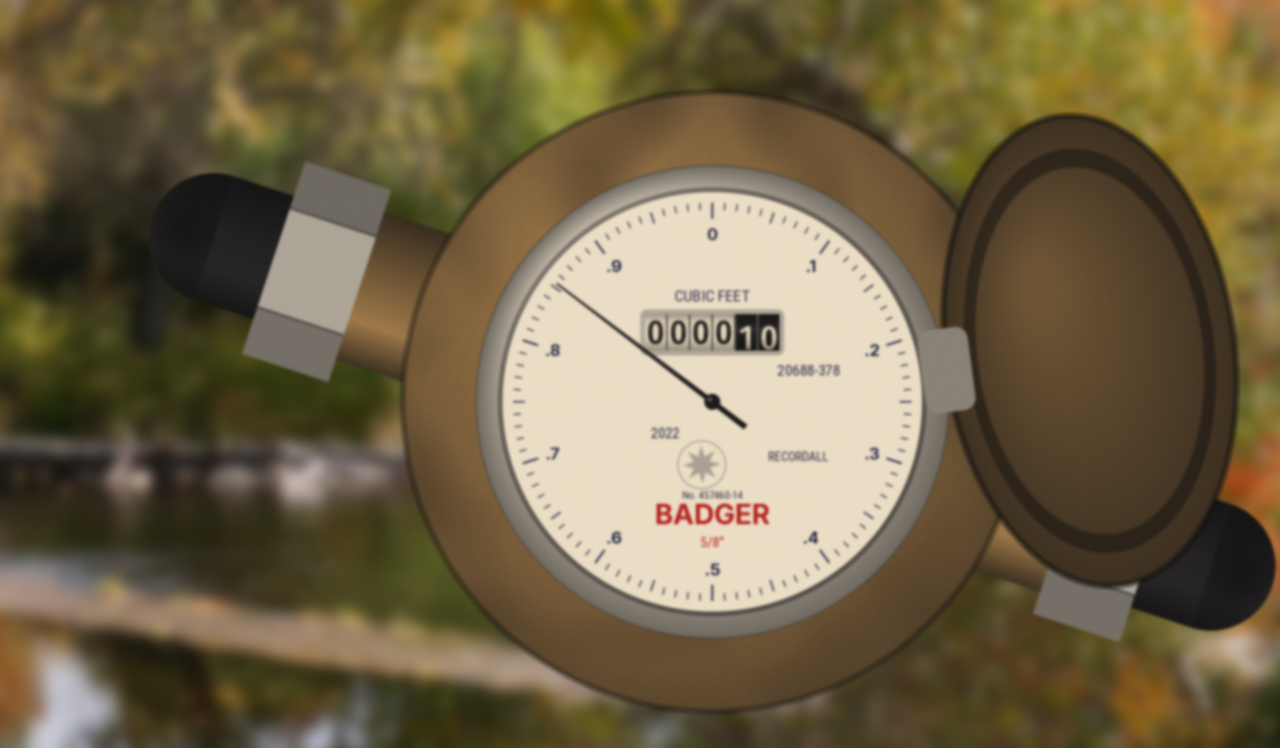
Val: 9.85 ft³
